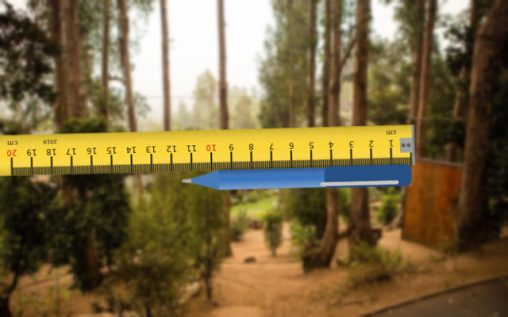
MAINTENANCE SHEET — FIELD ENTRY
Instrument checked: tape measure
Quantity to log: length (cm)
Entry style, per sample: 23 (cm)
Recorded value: 11.5 (cm)
